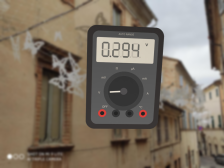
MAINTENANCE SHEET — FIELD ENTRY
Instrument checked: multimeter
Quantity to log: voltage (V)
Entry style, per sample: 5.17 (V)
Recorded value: 0.294 (V)
